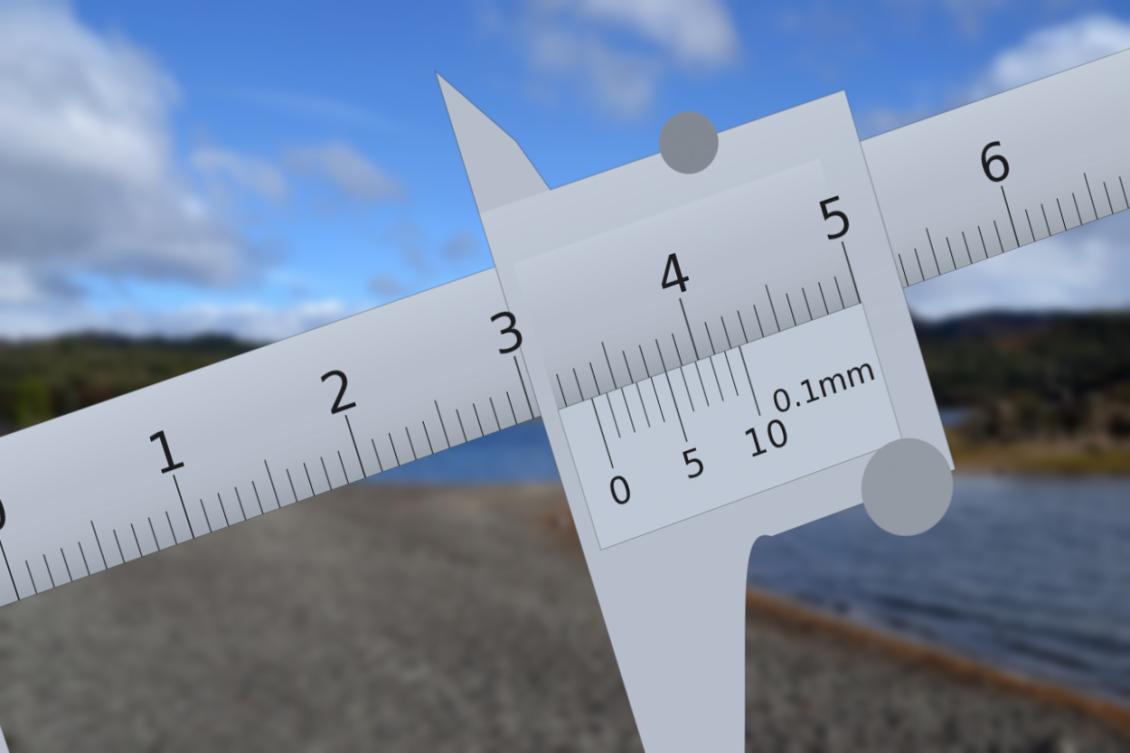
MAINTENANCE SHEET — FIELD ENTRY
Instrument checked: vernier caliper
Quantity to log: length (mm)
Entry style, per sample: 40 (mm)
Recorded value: 33.5 (mm)
